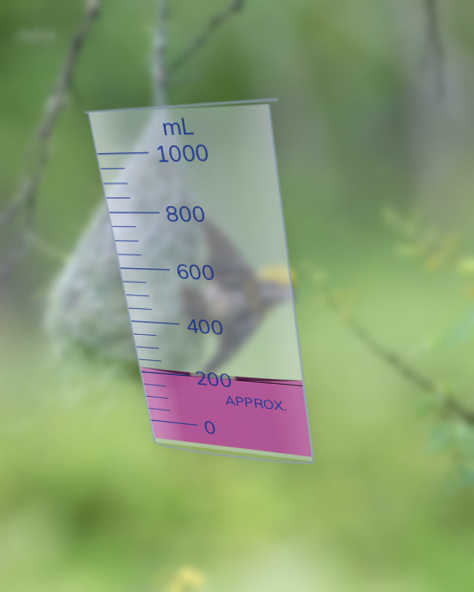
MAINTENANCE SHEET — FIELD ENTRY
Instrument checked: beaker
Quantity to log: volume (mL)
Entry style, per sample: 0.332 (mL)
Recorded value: 200 (mL)
